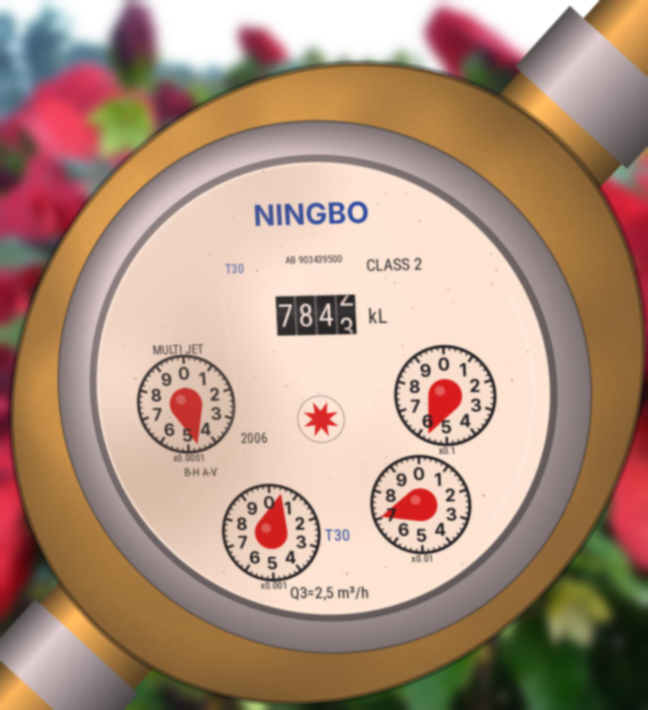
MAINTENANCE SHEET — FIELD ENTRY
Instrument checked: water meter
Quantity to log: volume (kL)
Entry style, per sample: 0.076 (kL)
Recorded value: 7842.5704 (kL)
